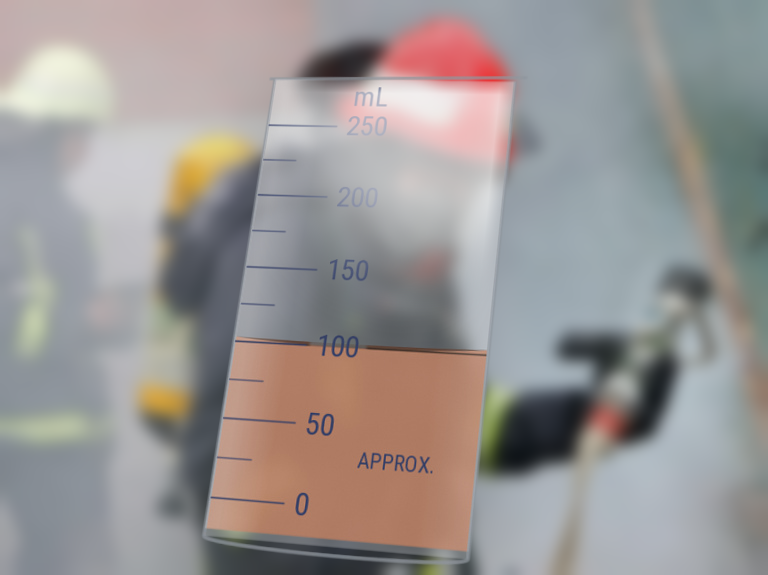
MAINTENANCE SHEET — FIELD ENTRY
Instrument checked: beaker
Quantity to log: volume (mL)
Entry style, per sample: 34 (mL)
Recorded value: 100 (mL)
